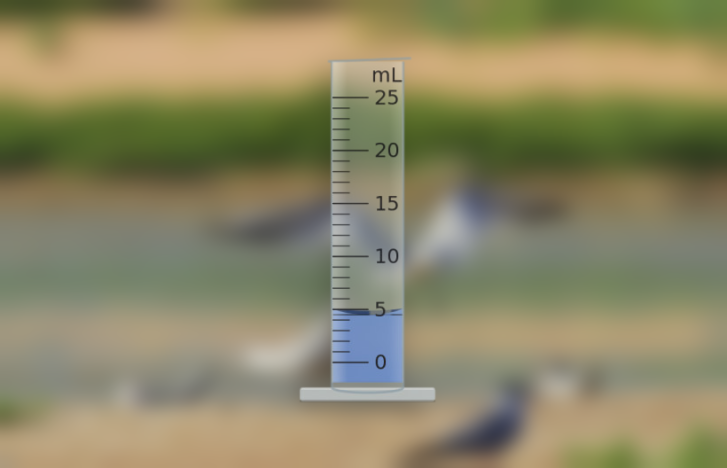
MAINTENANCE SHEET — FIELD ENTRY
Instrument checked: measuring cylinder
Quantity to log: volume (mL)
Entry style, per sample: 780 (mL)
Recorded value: 4.5 (mL)
